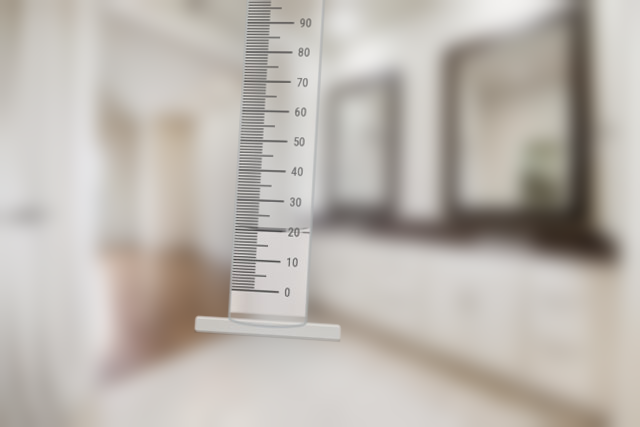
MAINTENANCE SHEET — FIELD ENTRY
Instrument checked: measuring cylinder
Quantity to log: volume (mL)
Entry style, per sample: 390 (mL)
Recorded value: 20 (mL)
